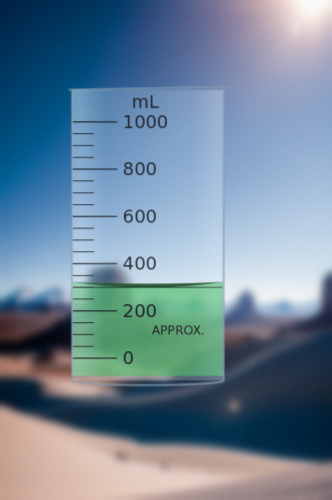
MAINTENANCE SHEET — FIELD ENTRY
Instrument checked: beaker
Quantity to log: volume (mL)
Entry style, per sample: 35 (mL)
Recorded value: 300 (mL)
